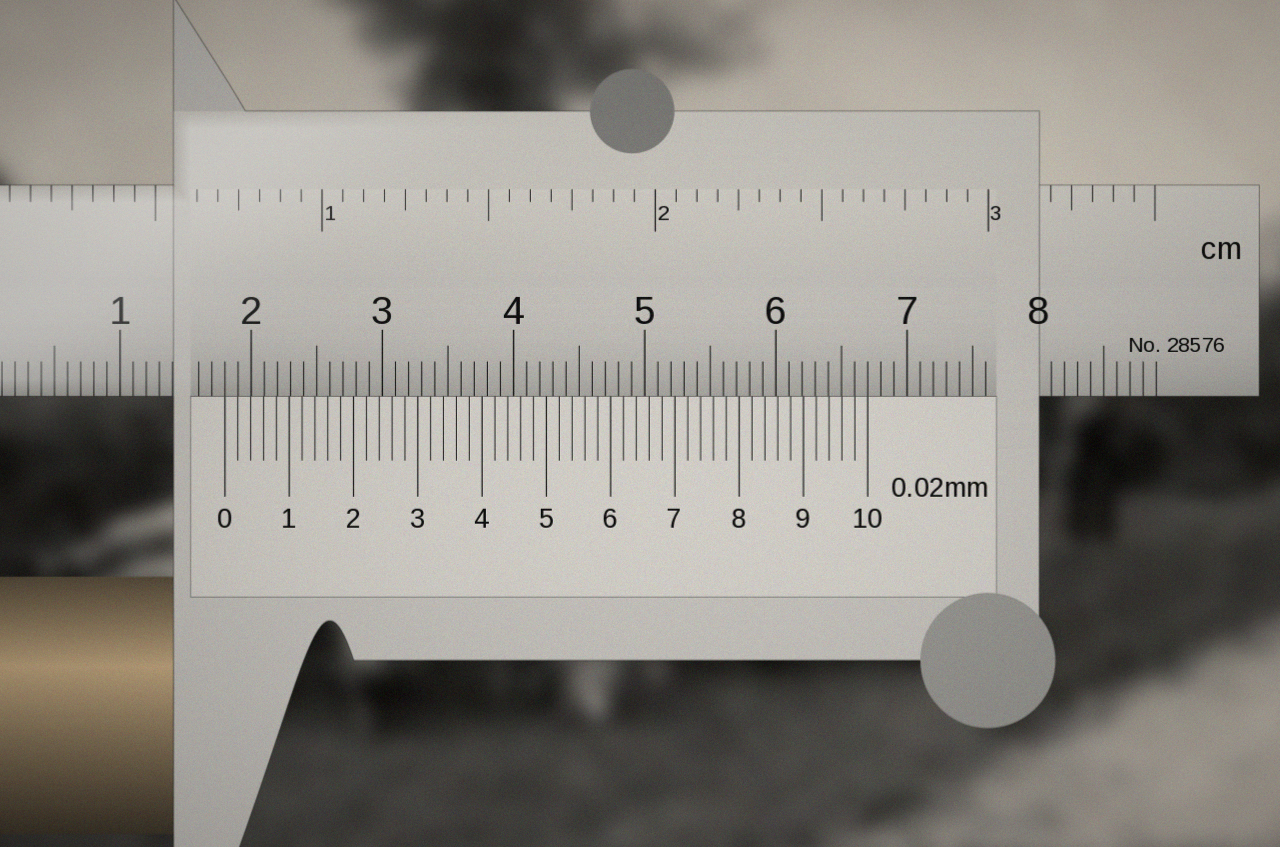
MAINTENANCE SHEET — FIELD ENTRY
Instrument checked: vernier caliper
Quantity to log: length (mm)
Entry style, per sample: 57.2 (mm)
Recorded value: 18.0 (mm)
